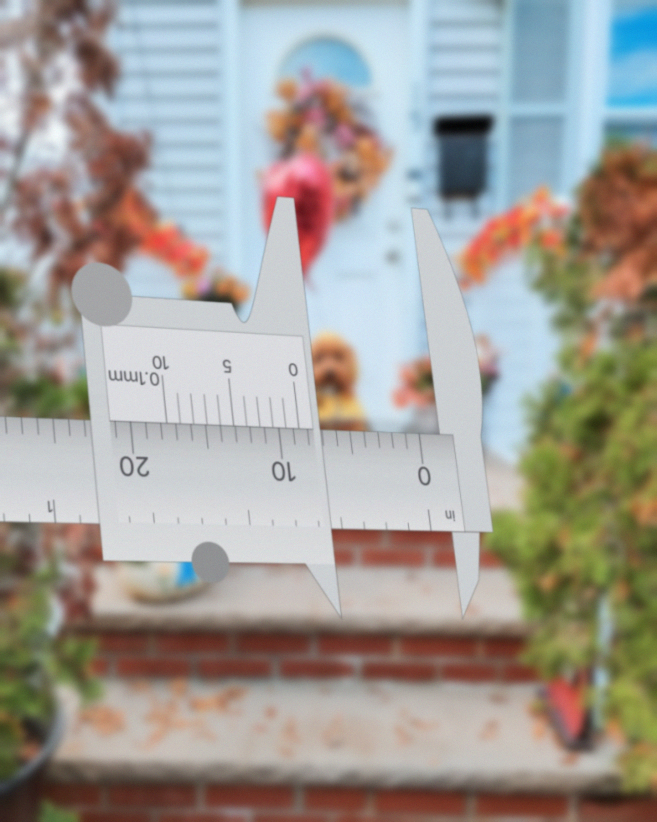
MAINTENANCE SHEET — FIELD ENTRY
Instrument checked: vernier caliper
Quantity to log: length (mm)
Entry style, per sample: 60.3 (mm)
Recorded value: 8.6 (mm)
